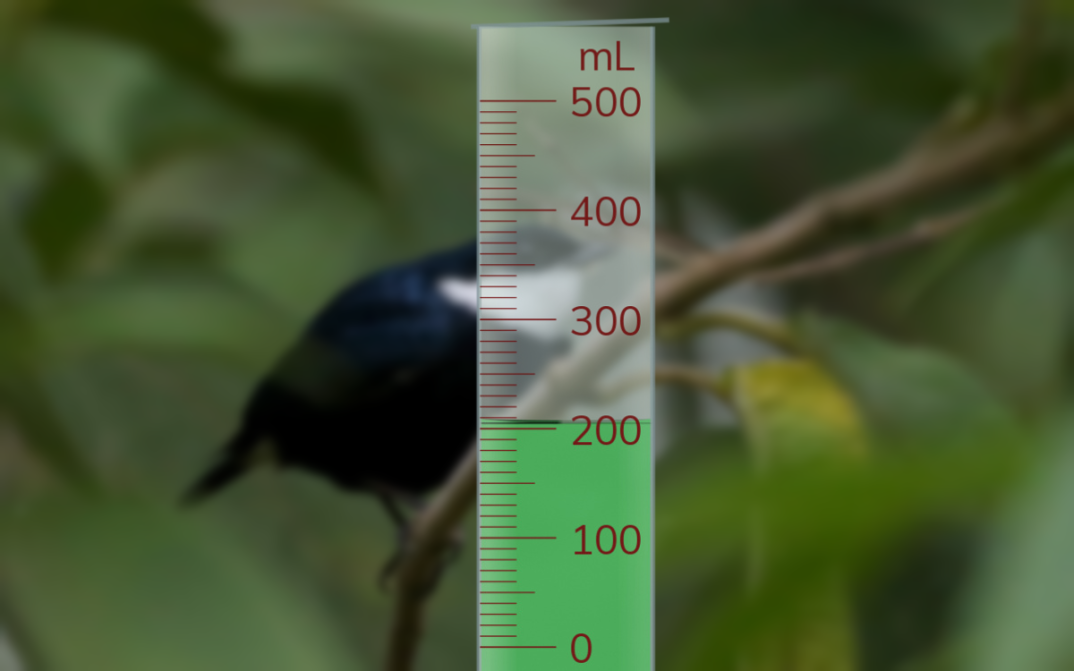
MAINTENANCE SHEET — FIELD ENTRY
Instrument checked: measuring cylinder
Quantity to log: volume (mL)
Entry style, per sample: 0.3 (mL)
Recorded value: 205 (mL)
